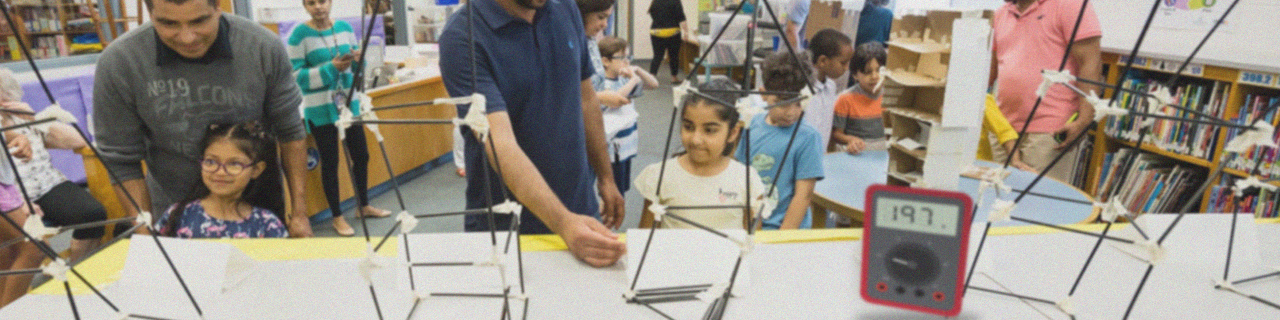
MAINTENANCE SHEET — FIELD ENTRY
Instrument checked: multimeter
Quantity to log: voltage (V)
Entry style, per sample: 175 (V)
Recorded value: 197 (V)
